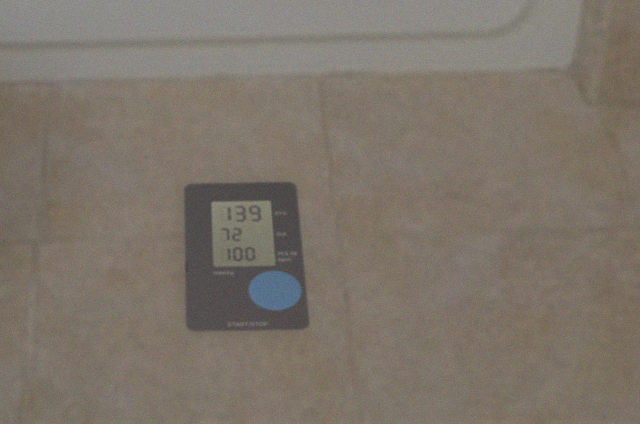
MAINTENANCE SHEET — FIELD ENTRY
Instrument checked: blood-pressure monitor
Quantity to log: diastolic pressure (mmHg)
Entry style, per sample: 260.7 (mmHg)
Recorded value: 72 (mmHg)
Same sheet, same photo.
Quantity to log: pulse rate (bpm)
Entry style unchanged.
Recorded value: 100 (bpm)
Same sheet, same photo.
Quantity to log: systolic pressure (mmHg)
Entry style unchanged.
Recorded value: 139 (mmHg)
